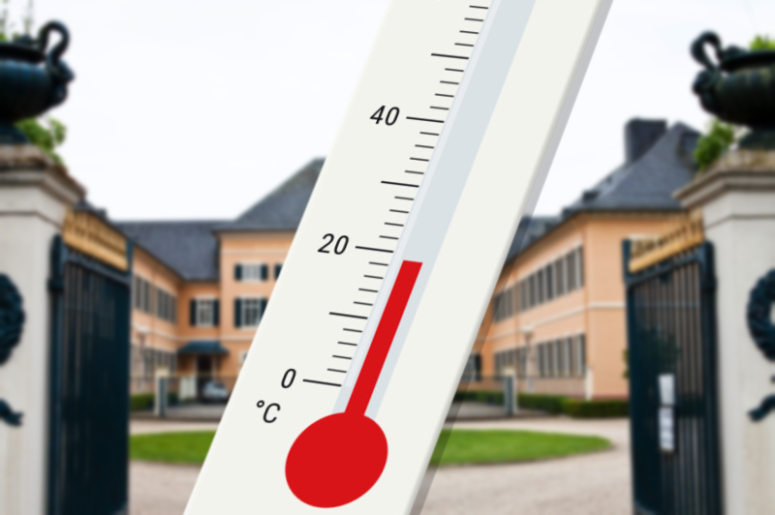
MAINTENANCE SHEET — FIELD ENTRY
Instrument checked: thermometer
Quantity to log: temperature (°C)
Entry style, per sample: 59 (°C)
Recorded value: 19 (°C)
